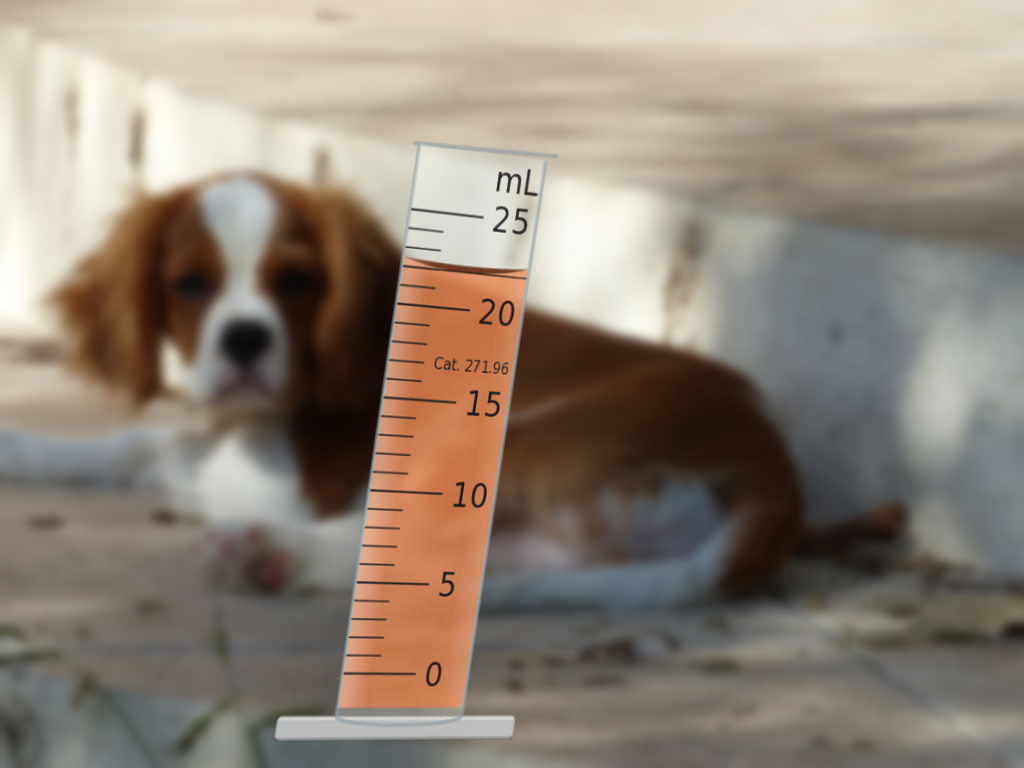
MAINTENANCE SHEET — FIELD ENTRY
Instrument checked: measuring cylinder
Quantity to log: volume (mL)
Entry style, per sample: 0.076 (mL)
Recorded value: 22 (mL)
